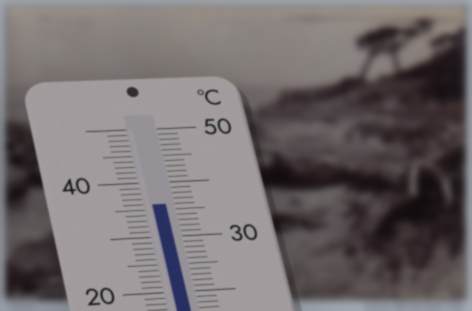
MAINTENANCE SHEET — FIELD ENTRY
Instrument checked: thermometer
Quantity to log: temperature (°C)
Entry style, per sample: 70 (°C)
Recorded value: 36 (°C)
